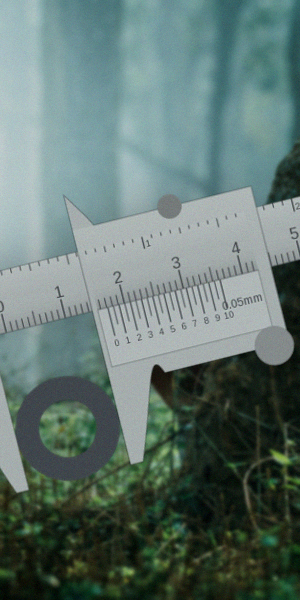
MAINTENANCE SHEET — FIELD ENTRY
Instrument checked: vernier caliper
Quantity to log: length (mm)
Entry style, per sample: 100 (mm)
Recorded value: 17.2 (mm)
